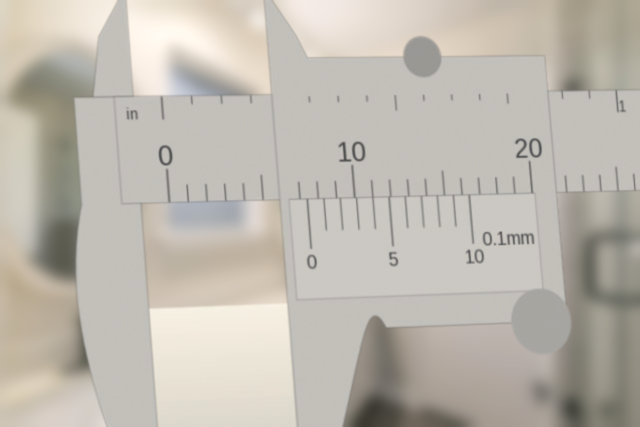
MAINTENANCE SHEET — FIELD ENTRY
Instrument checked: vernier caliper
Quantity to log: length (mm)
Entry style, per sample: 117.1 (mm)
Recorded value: 7.4 (mm)
